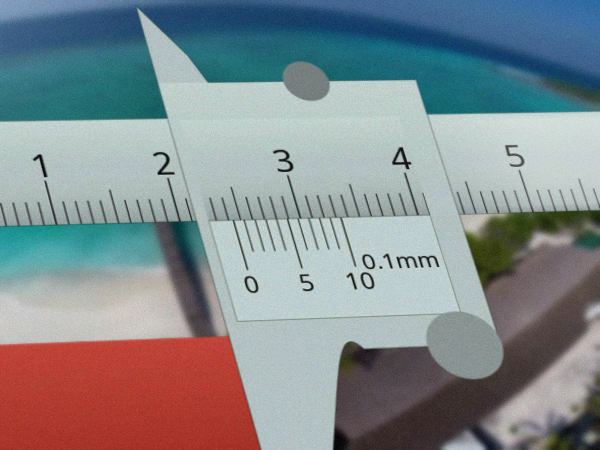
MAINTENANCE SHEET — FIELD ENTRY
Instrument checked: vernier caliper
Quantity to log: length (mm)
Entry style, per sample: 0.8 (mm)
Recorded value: 24.4 (mm)
